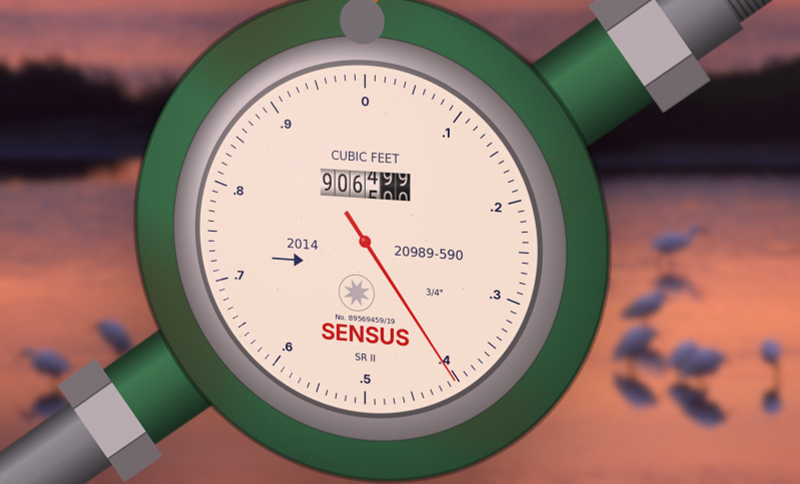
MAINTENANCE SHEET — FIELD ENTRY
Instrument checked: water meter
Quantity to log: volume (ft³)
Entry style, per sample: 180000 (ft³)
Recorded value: 906499.40 (ft³)
